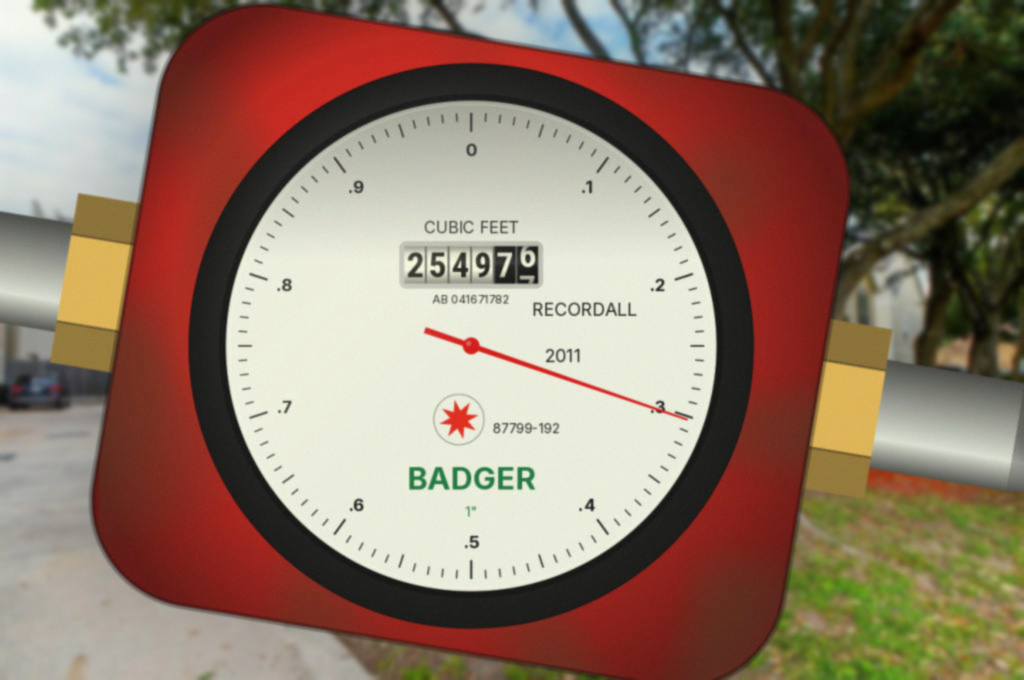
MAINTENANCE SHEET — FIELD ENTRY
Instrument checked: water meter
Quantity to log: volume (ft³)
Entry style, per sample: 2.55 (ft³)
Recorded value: 254976.30 (ft³)
